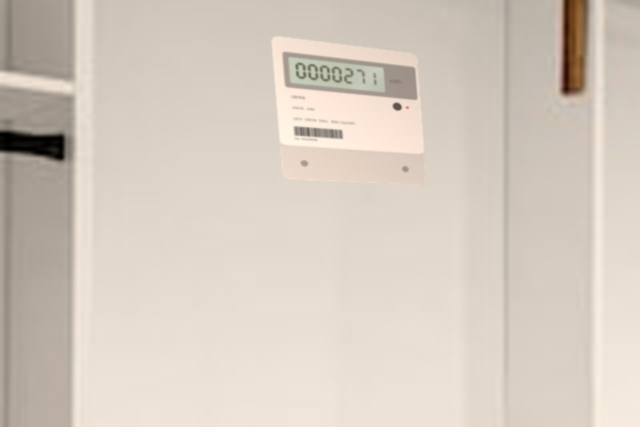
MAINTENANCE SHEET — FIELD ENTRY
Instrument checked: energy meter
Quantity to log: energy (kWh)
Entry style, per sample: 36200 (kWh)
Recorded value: 271 (kWh)
